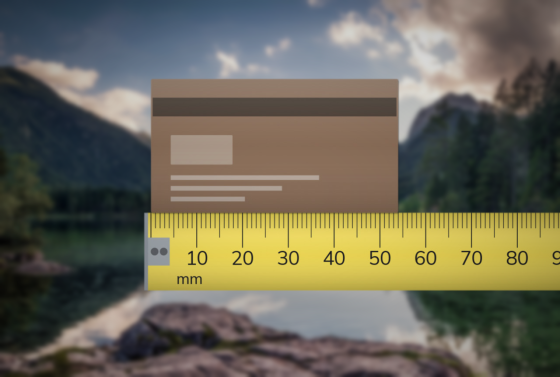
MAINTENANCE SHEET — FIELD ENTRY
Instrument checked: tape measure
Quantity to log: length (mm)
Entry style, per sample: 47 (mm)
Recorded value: 54 (mm)
